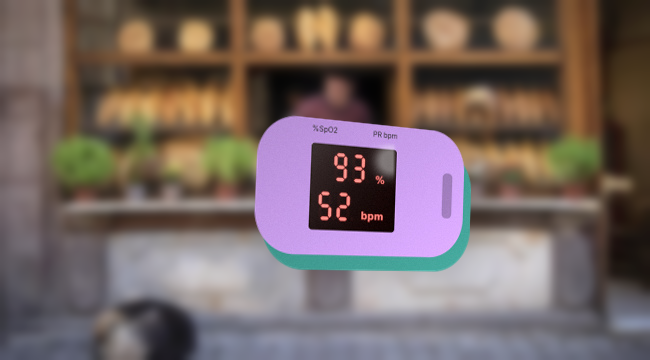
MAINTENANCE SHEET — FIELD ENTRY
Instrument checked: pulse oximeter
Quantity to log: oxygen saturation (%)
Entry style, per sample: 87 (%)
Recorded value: 93 (%)
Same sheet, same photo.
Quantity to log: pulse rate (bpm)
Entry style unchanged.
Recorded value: 52 (bpm)
